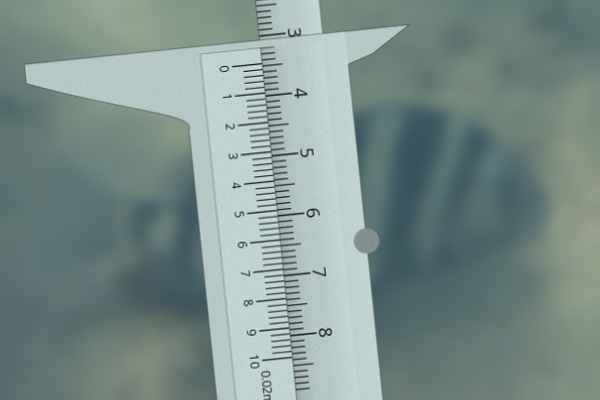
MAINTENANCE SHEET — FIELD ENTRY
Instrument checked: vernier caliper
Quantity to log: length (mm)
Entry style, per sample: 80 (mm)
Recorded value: 34.6 (mm)
